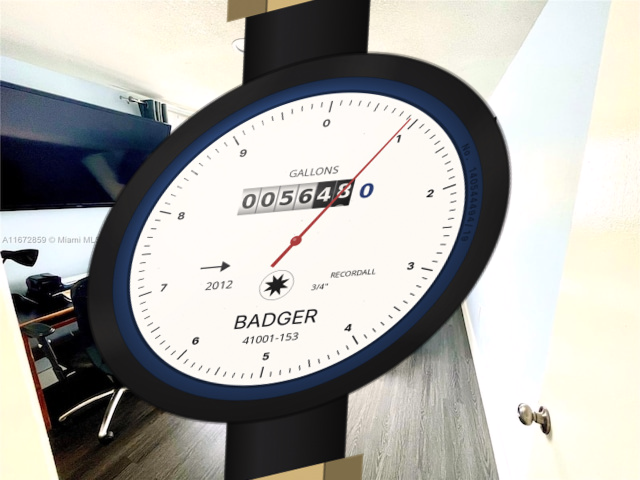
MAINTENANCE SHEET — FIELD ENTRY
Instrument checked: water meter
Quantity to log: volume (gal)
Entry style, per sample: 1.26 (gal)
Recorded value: 56480.9 (gal)
